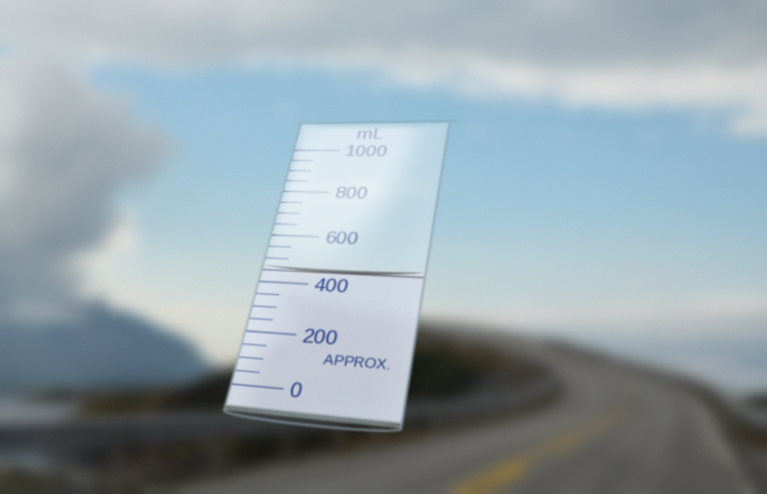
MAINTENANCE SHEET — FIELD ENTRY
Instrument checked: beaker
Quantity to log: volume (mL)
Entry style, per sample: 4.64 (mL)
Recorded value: 450 (mL)
